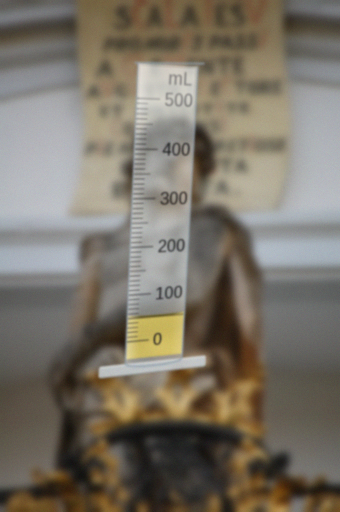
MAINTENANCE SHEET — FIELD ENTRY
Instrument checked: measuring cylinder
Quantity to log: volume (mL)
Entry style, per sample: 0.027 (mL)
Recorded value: 50 (mL)
